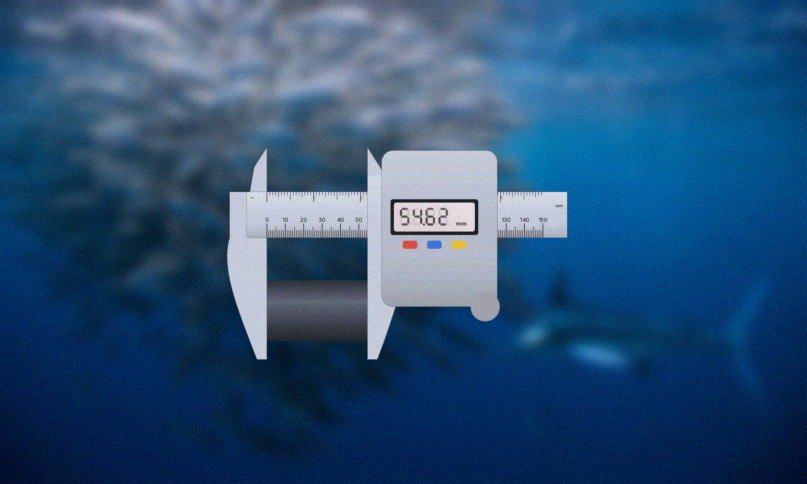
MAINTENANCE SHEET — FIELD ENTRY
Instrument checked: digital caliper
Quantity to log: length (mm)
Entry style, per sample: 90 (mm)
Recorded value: 54.62 (mm)
